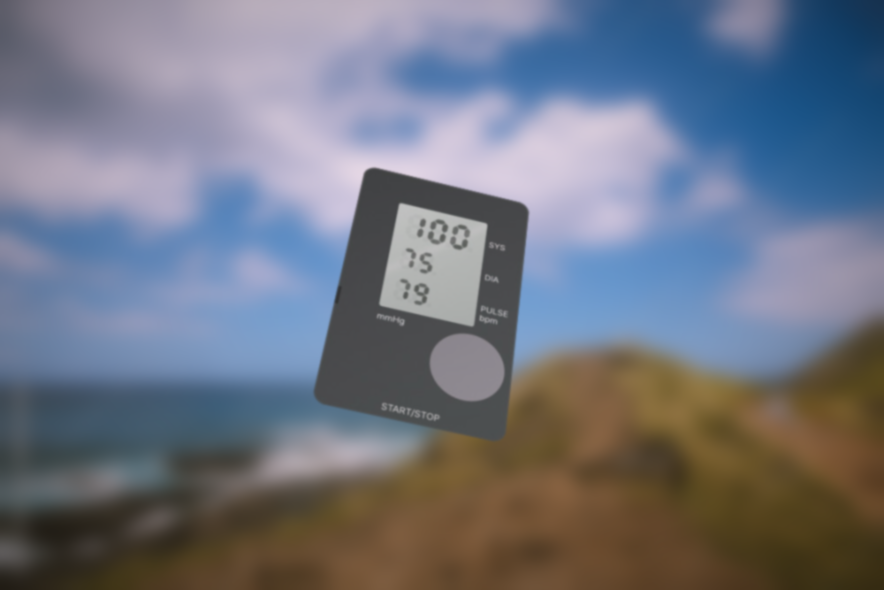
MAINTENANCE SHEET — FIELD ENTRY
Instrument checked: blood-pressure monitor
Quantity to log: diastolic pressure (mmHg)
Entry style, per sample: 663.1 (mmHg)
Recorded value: 75 (mmHg)
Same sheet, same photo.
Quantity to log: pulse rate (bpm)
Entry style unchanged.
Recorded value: 79 (bpm)
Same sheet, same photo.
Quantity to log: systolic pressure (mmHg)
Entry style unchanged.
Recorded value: 100 (mmHg)
